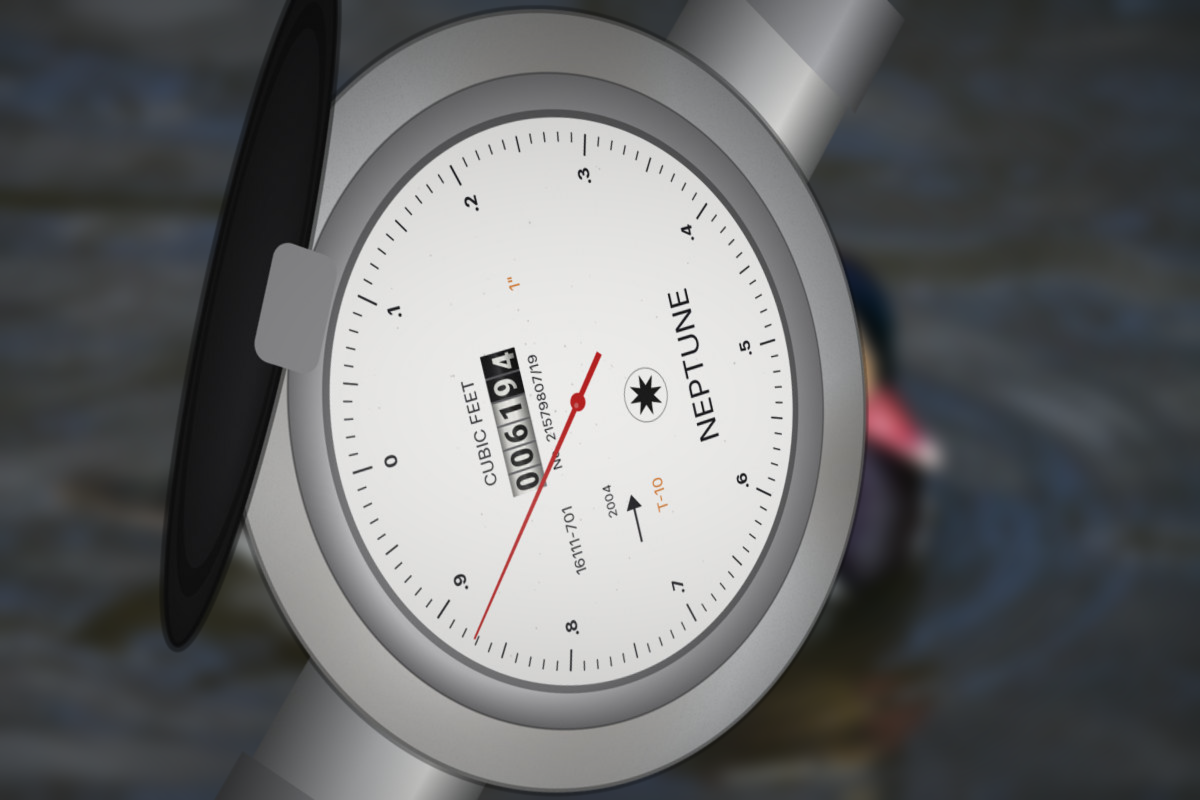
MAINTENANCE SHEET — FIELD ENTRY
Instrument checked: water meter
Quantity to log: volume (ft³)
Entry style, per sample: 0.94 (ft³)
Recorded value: 6193.87 (ft³)
